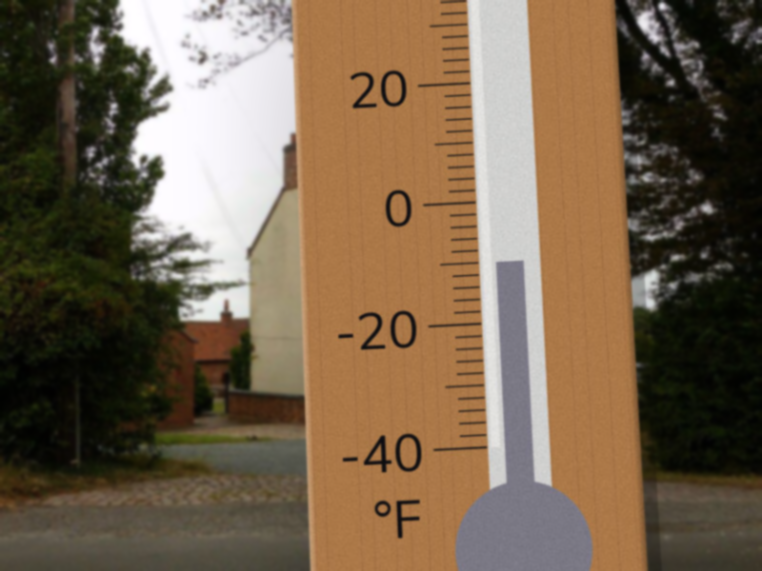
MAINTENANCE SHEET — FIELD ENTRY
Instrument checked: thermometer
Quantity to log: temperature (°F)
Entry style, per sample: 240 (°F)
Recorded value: -10 (°F)
